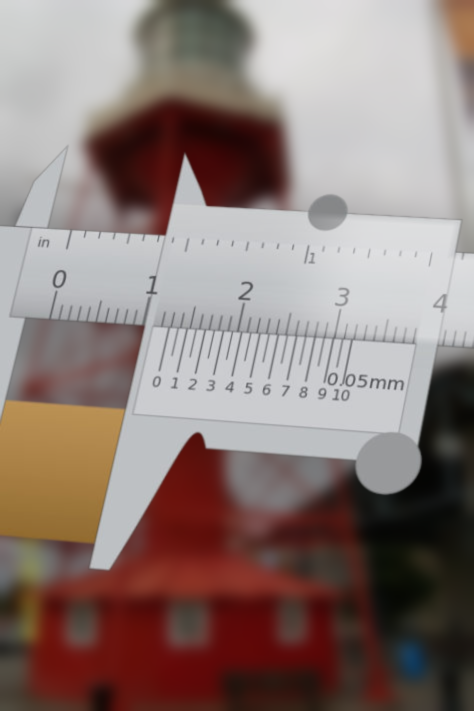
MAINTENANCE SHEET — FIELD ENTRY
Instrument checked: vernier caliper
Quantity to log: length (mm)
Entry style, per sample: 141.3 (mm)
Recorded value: 12.8 (mm)
